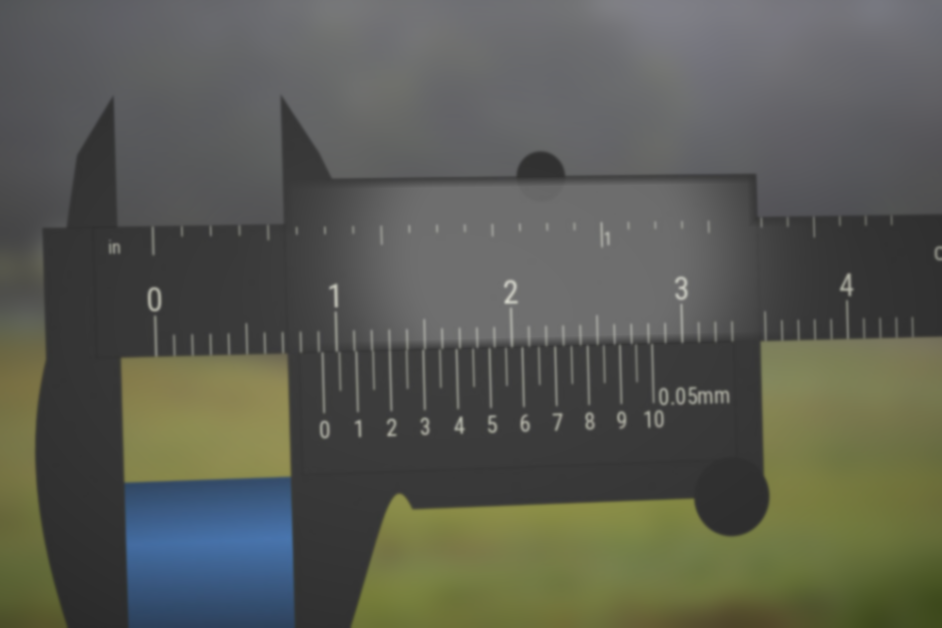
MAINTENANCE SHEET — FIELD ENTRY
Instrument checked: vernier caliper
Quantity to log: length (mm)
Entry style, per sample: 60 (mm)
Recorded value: 9.2 (mm)
